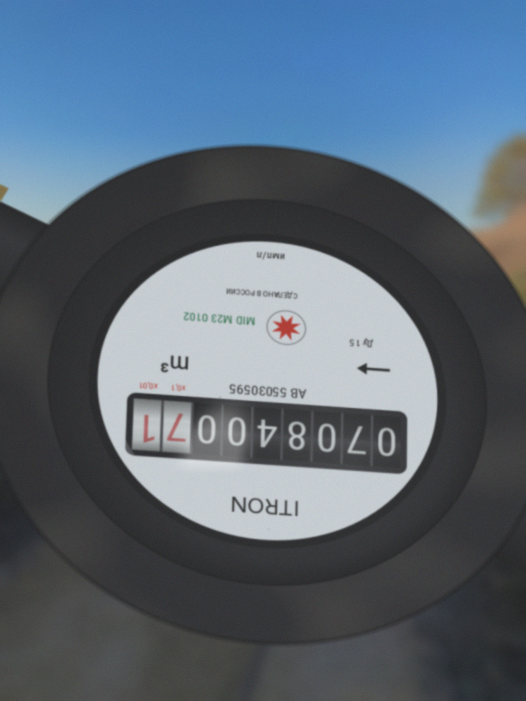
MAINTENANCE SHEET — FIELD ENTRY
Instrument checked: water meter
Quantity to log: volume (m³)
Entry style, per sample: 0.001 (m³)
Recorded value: 708400.71 (m³)
